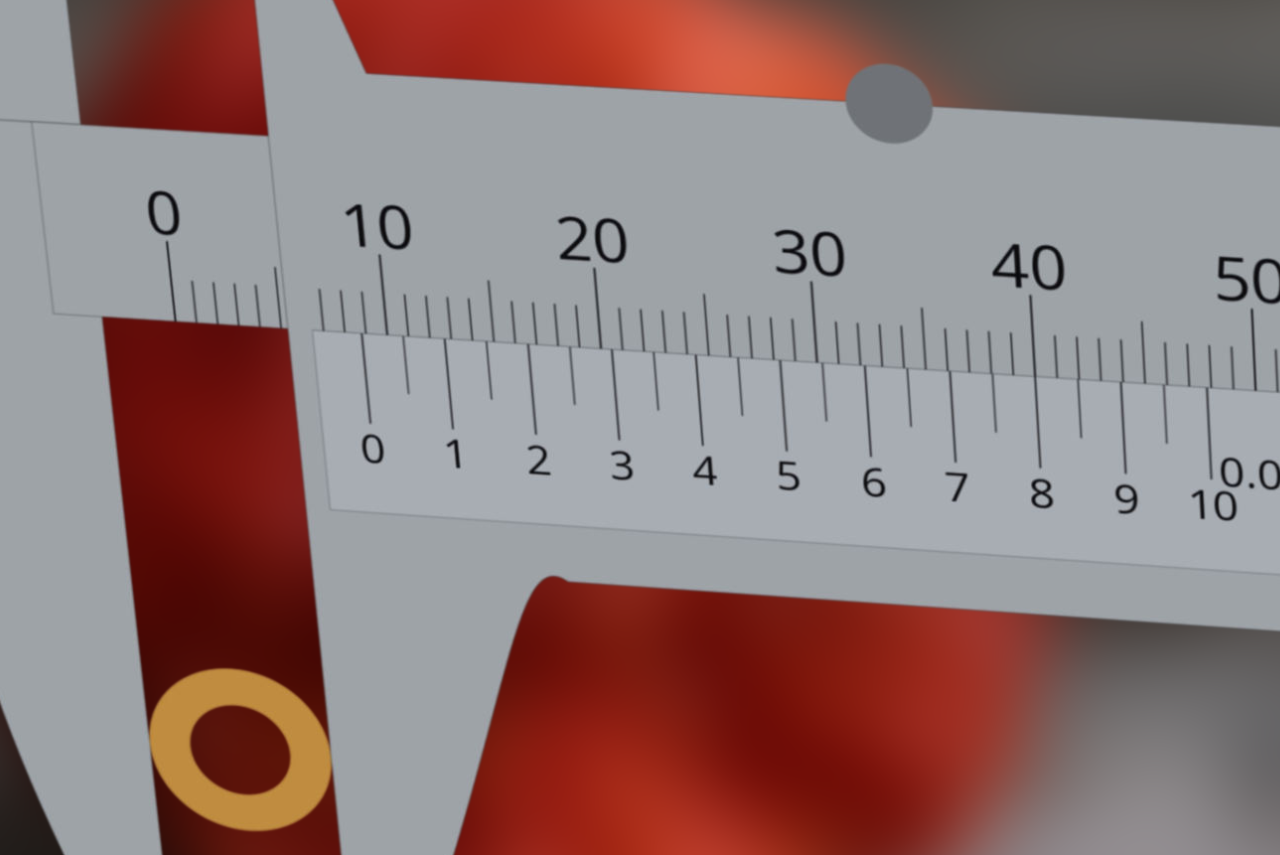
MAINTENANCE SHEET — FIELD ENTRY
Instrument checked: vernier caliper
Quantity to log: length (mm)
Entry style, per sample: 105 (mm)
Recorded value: 8.8 (mm)
